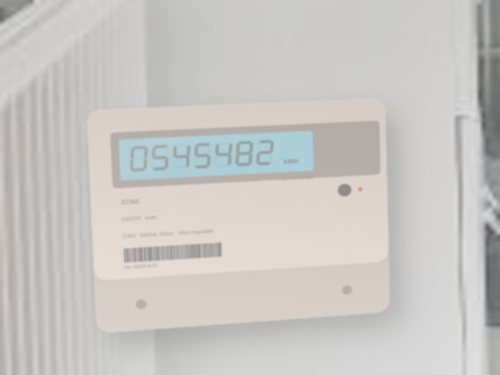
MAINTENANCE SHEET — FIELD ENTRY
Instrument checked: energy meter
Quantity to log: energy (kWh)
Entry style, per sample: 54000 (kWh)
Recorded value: 545482 (kWh)
